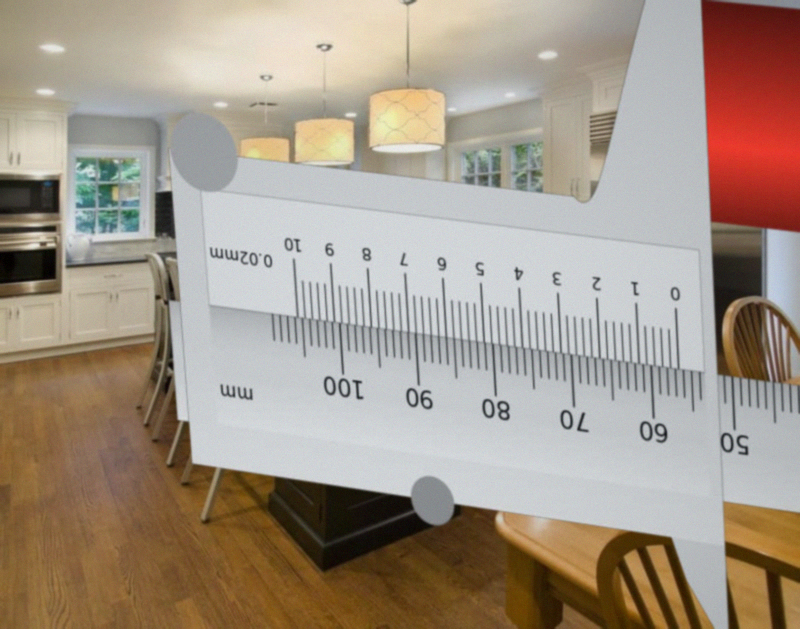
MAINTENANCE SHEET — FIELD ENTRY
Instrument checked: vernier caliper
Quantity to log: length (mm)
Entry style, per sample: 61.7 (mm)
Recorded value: 56.6 (mm)
